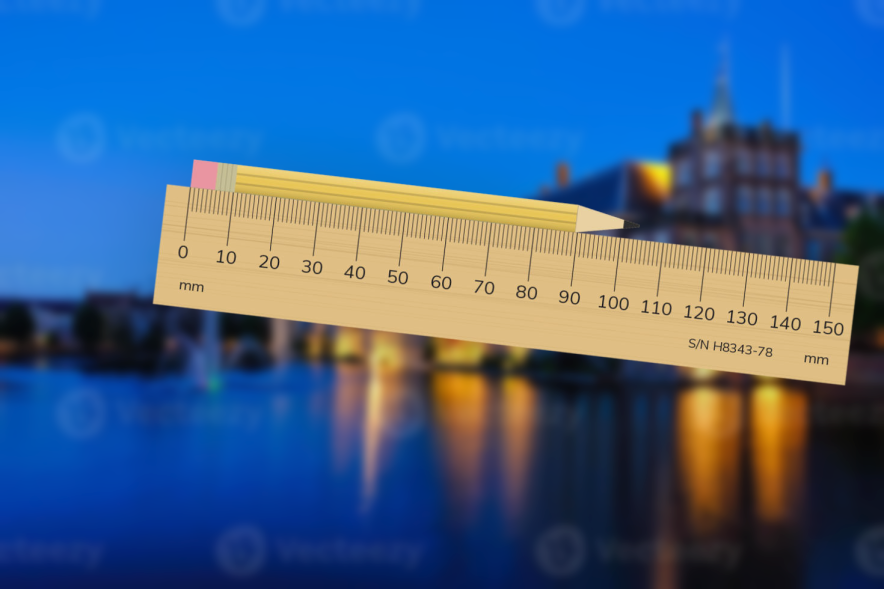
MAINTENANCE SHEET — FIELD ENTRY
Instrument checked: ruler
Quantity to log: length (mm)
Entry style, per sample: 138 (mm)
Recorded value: 104 (mm)
